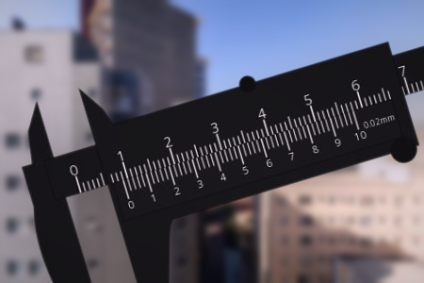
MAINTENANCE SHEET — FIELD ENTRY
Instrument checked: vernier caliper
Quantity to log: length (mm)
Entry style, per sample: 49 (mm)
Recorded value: 9.0 (mm)
